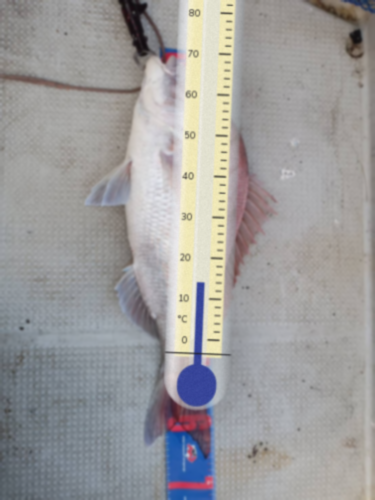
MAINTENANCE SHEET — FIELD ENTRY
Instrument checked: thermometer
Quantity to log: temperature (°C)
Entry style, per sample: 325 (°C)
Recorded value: 14 (°C)
